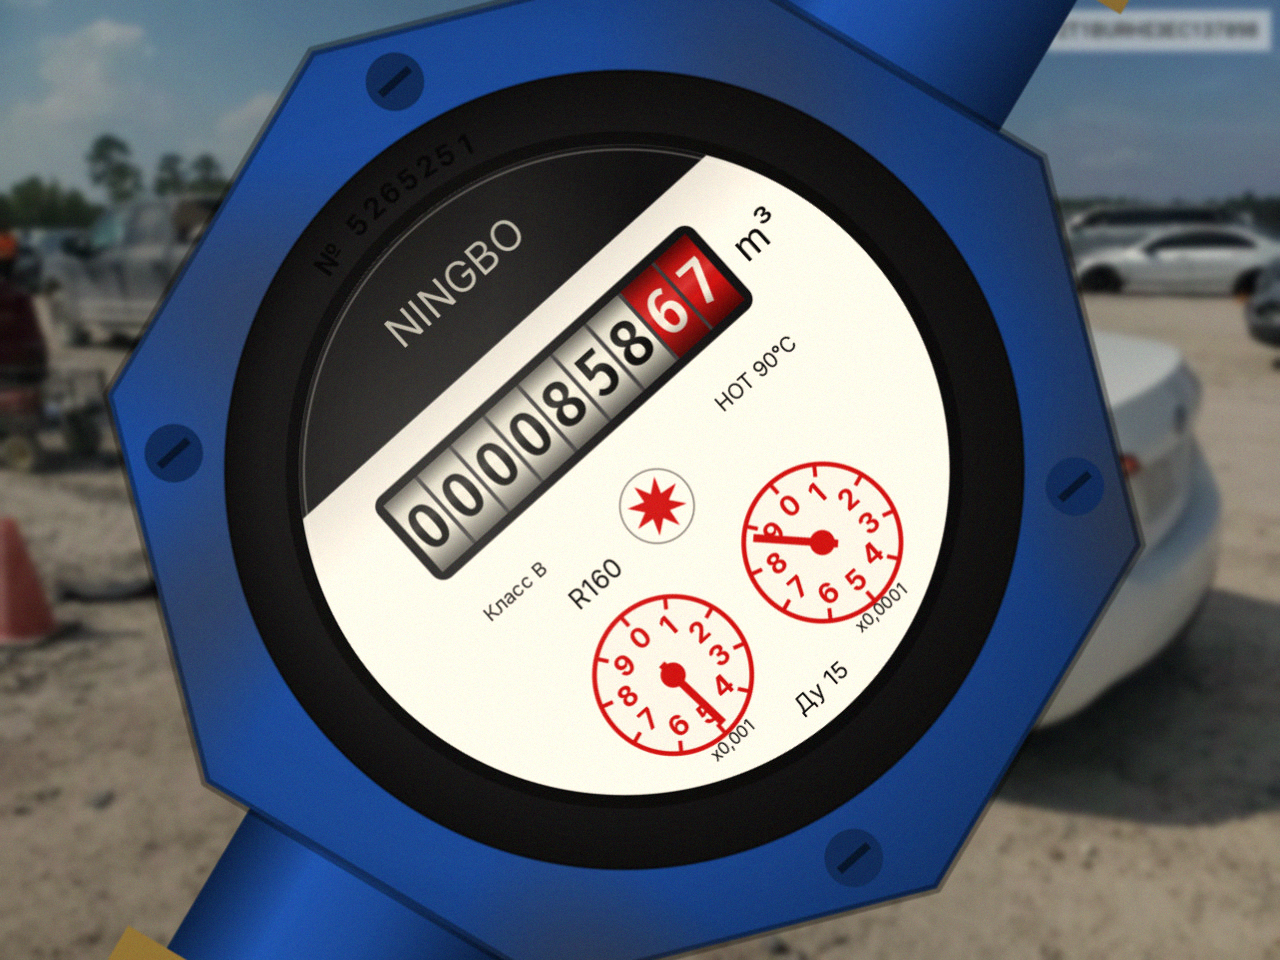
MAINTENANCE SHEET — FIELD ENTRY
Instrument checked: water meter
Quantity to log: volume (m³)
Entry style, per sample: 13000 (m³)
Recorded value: 858.6748 (m³)
